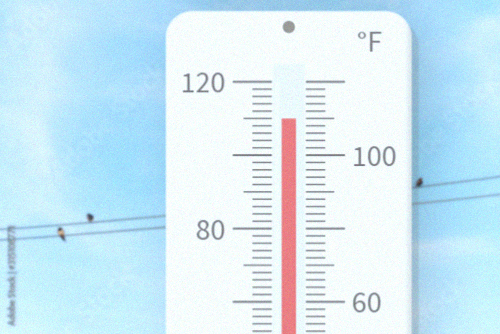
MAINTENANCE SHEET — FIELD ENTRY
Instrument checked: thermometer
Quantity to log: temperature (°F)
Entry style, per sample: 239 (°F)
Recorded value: 110 (°F)
